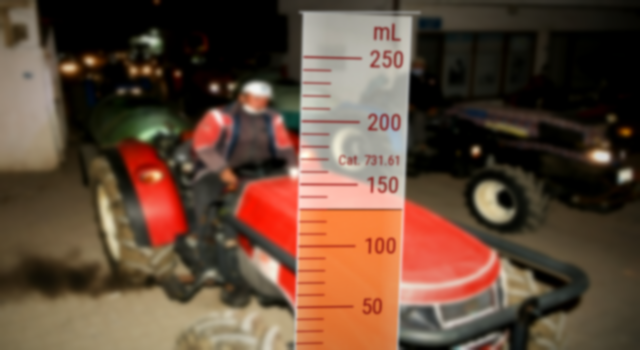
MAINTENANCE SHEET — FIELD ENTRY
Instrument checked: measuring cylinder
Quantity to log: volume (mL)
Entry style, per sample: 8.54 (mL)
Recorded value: 130 (mL)
